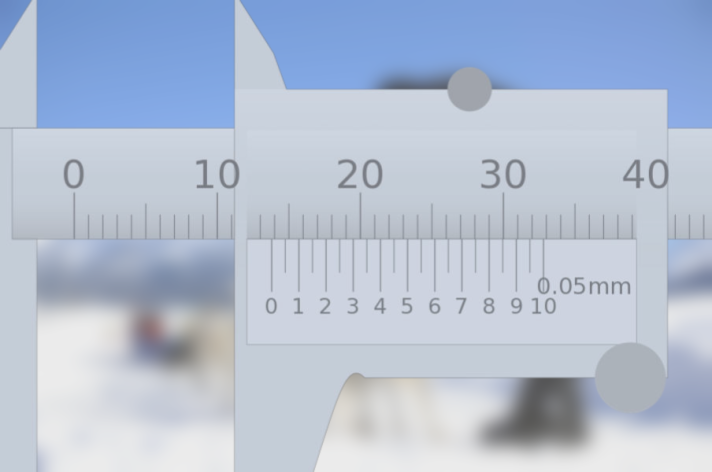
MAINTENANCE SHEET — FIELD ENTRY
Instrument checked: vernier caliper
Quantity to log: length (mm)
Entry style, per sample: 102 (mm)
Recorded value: 13.8 (mm)
